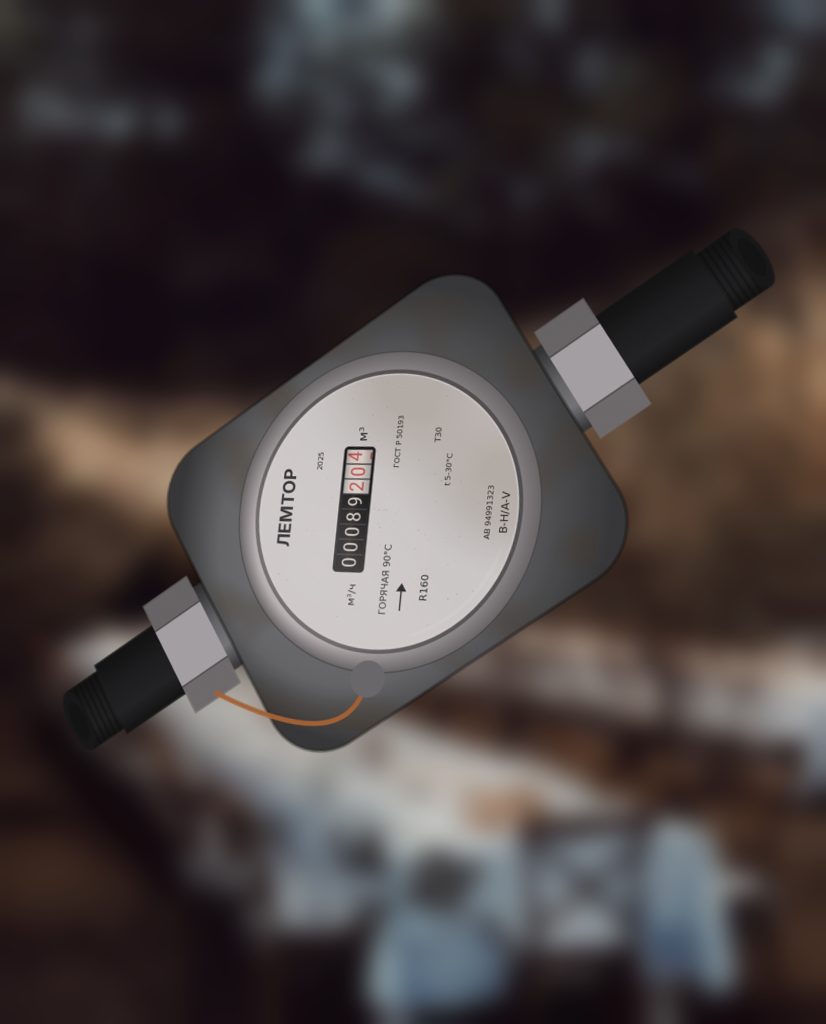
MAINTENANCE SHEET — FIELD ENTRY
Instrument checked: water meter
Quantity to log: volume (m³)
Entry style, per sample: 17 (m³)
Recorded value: 89.204 (m³)
